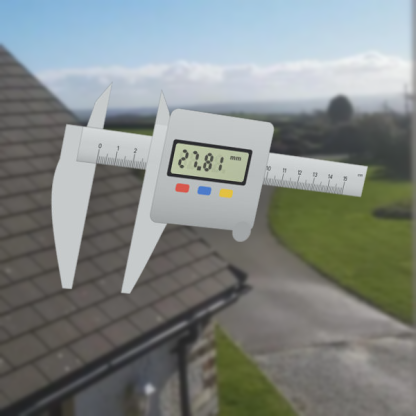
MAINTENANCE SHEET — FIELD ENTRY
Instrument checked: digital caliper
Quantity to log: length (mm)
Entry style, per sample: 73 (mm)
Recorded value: 27.81 (mm)
